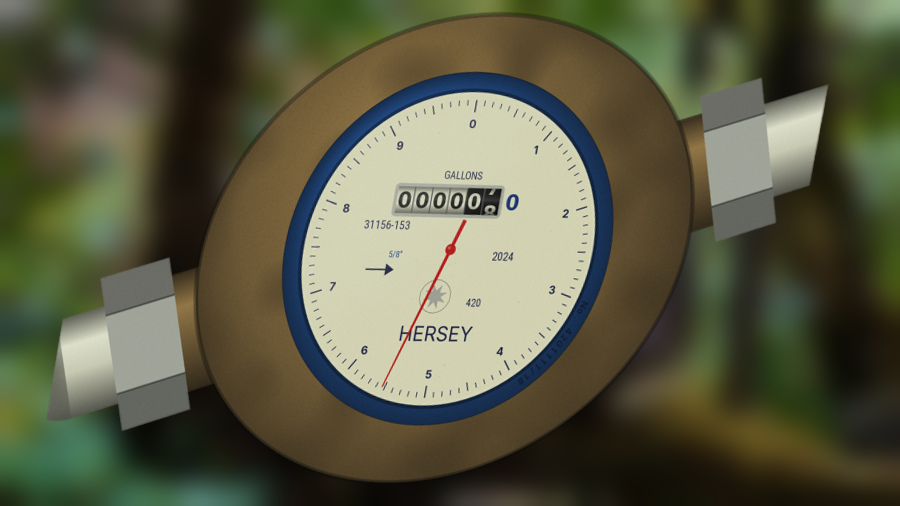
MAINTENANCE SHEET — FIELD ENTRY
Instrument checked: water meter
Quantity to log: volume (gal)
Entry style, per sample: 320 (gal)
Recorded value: 75.5 (gal)
